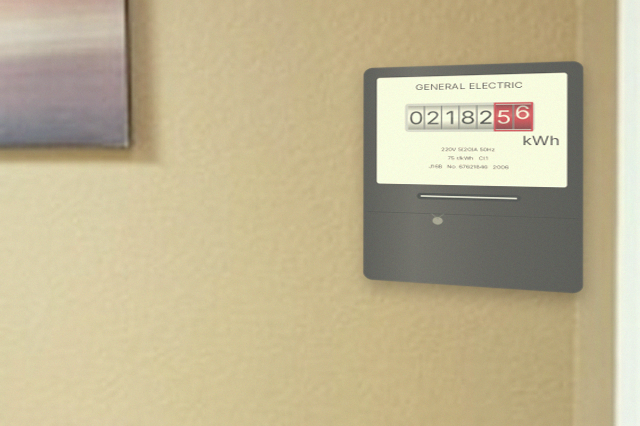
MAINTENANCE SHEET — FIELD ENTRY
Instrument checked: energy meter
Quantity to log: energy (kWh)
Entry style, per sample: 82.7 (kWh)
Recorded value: 2182.56 (kWh)
